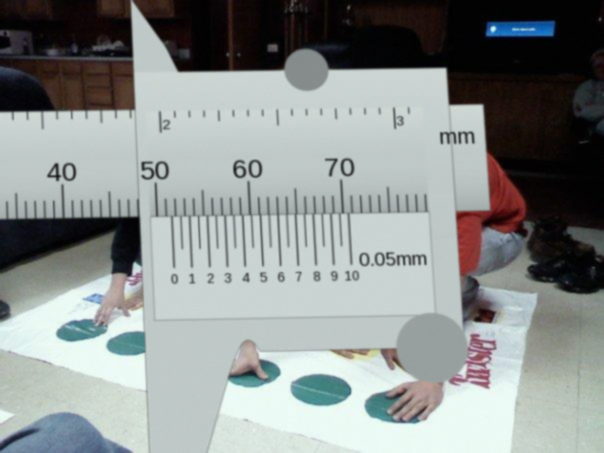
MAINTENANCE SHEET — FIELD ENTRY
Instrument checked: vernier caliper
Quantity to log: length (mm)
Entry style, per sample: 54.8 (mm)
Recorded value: 51.6 (mm)
